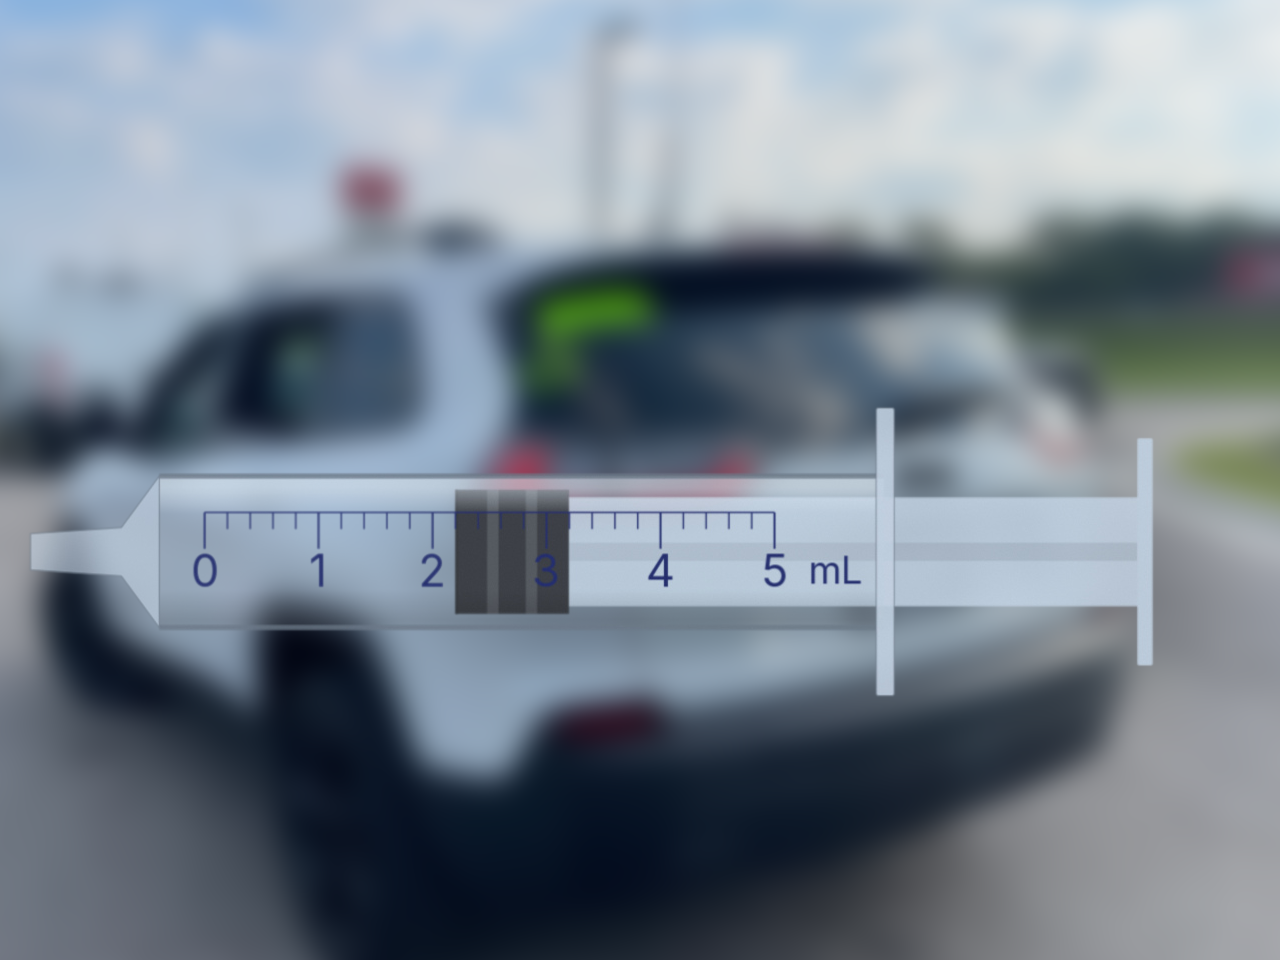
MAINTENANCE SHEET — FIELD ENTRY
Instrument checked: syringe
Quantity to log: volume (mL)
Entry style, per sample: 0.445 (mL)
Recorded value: 2.2 (mL)
